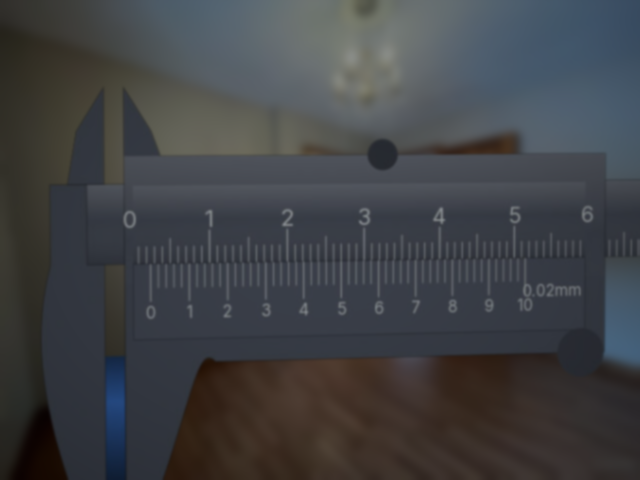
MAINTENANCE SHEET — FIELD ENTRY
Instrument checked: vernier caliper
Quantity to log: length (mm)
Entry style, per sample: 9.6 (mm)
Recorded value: 2.5 (mm)
